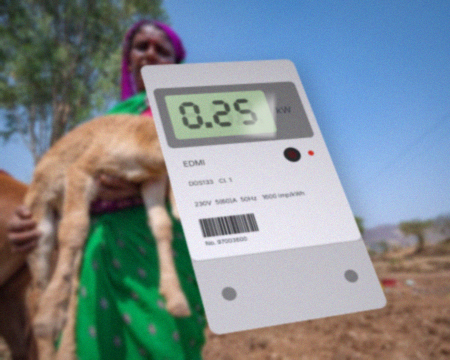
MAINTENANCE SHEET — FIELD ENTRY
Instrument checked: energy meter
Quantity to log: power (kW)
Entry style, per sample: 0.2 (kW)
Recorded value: 0.25 (kW)
